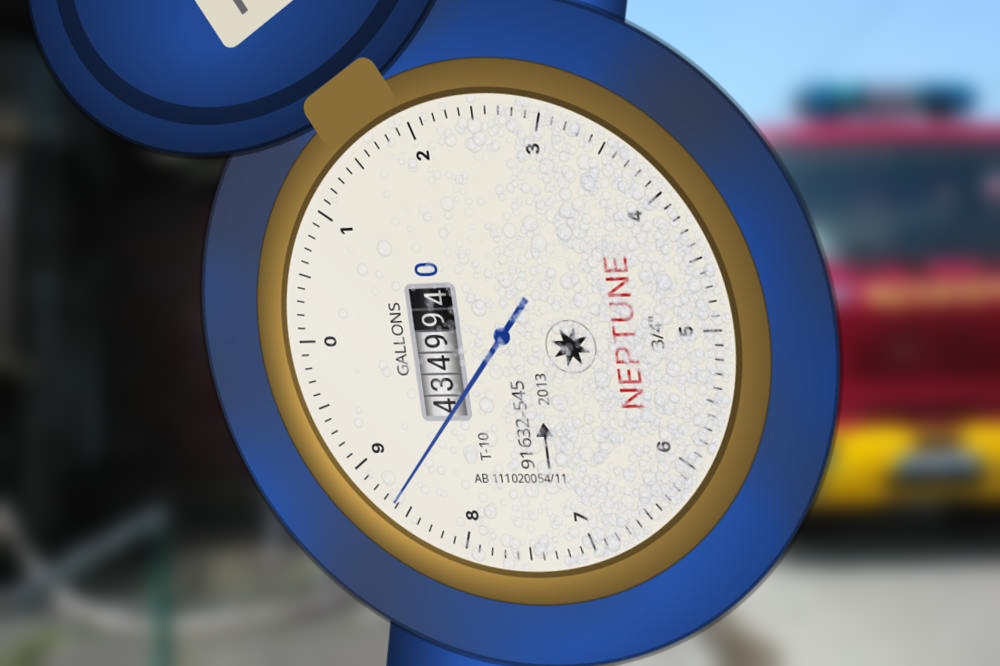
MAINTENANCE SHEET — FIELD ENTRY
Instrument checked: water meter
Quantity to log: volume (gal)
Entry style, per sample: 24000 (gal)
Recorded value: 4349938.6 (gal)
